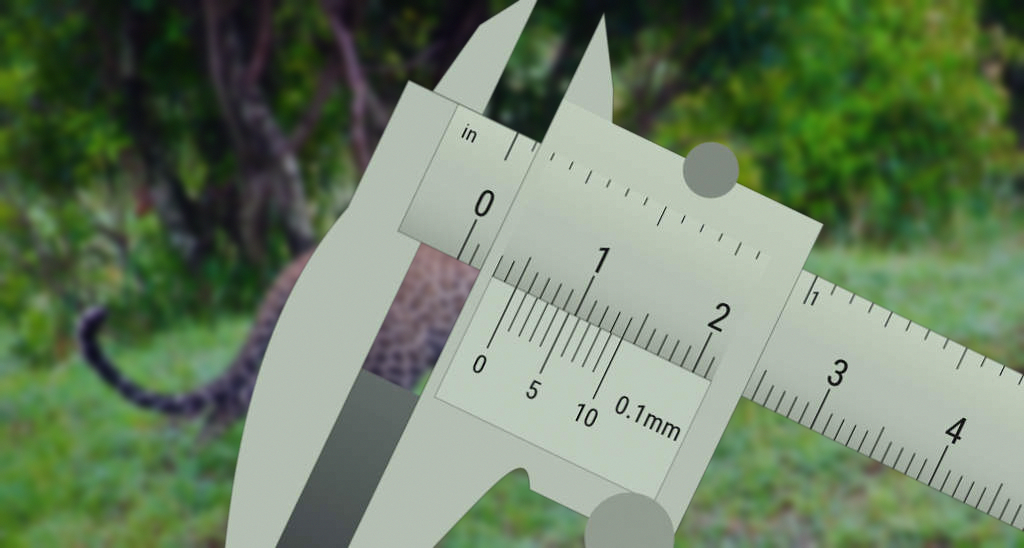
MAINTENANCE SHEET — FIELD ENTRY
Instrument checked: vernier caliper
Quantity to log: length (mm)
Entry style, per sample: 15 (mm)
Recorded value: 5.0 (mm)
